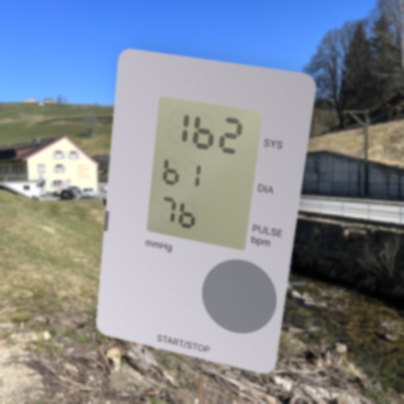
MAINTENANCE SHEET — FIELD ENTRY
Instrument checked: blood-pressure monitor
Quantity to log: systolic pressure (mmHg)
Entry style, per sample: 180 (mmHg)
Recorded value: 162 (mmHg)
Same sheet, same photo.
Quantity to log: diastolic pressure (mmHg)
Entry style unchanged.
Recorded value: 61 (mmHg)
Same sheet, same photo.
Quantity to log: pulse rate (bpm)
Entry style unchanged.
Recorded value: 76 (bpm)
